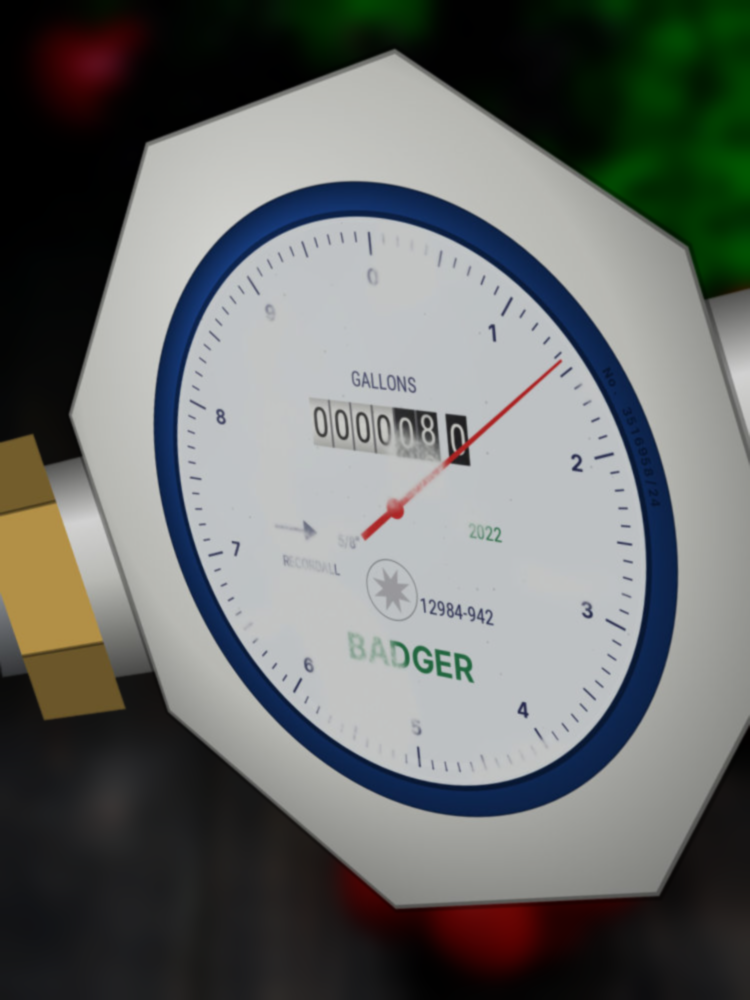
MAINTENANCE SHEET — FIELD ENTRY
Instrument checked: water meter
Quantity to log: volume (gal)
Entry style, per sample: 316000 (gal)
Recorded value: 81.4 (gal)
